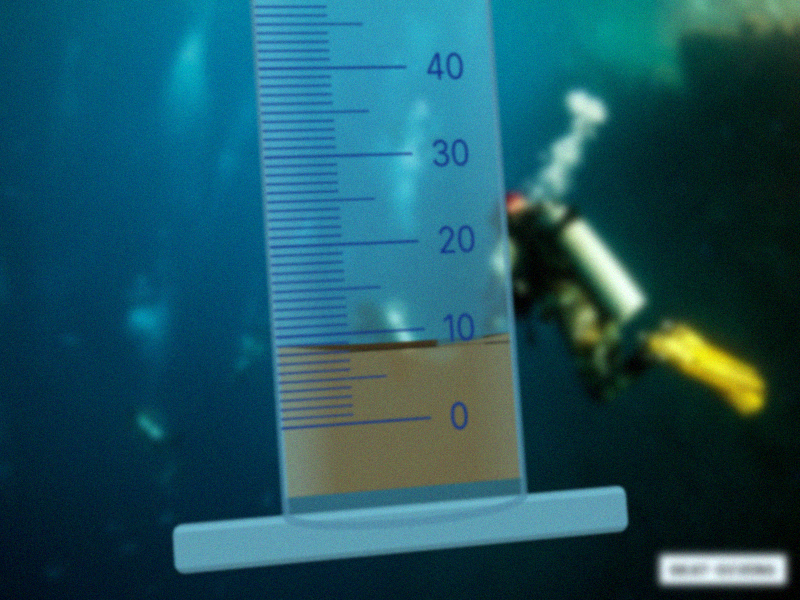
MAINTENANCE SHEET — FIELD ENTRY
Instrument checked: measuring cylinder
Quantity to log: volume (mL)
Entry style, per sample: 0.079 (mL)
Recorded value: 8 (mL)
